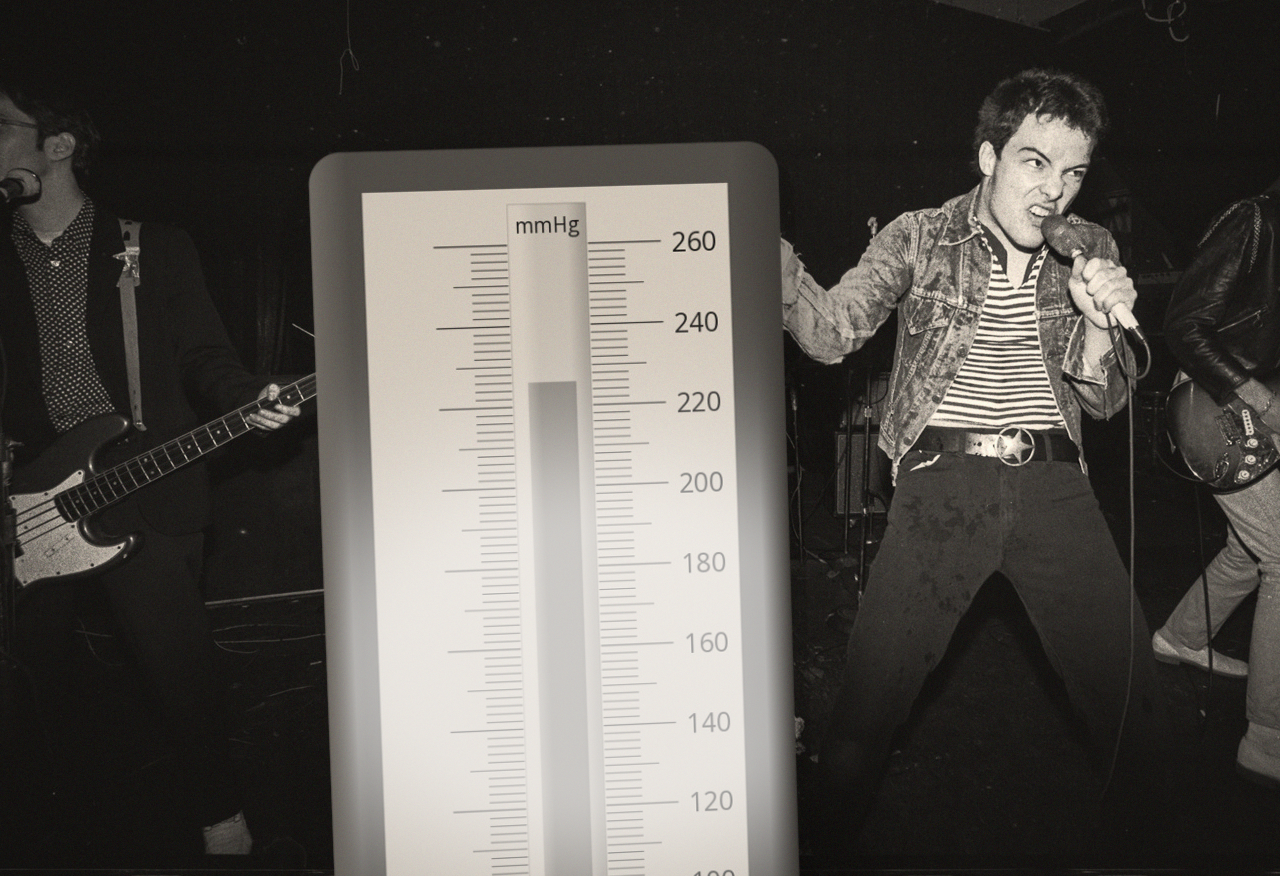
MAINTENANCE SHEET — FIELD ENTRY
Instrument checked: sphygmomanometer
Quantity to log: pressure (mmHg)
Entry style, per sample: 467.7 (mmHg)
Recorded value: 226 (mmHg)
